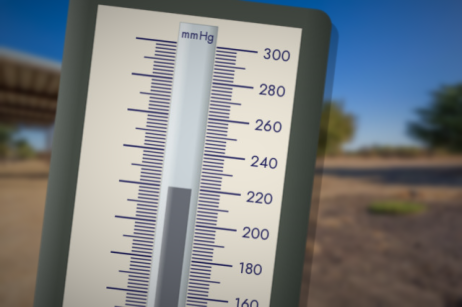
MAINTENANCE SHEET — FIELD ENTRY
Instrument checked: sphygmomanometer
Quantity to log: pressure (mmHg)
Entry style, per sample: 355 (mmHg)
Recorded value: 220 (mmHg)
